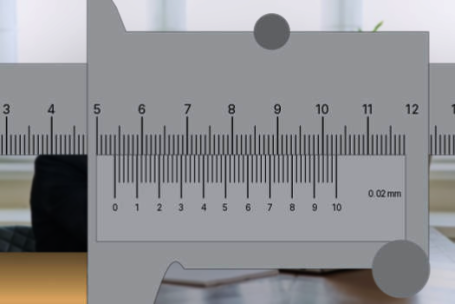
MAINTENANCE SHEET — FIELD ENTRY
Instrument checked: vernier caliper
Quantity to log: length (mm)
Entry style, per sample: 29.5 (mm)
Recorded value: 54.0 (mm)
